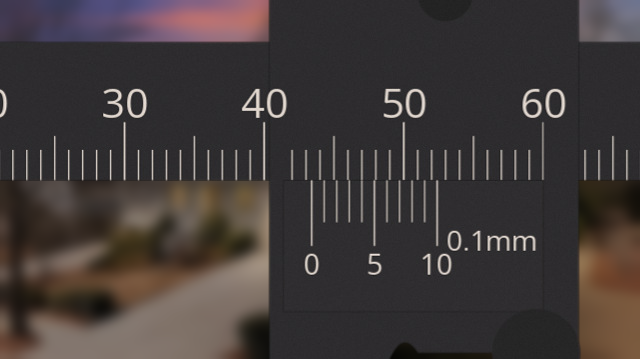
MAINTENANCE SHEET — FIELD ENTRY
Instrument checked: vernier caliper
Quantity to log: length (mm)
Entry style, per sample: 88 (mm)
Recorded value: 43.4 (mm)
